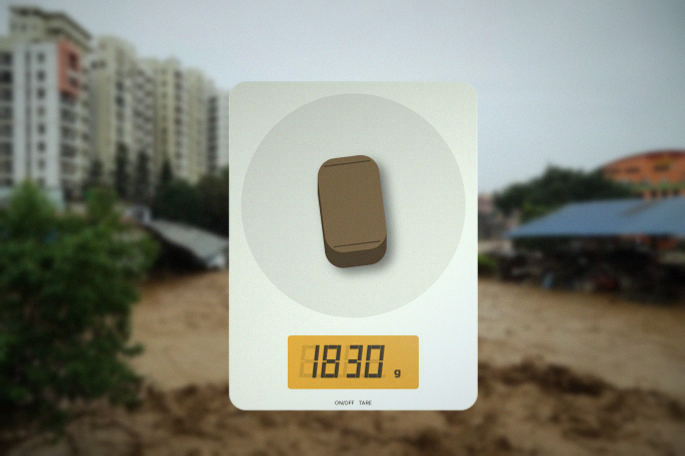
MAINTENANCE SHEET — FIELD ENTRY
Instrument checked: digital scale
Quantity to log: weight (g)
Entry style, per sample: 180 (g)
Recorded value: 1830 (g)
